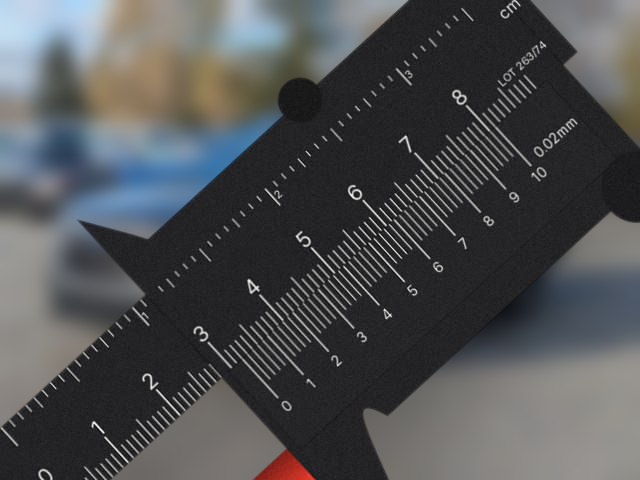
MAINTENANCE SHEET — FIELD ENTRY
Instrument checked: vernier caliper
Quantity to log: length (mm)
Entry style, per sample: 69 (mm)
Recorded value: 32.0 (mm)
